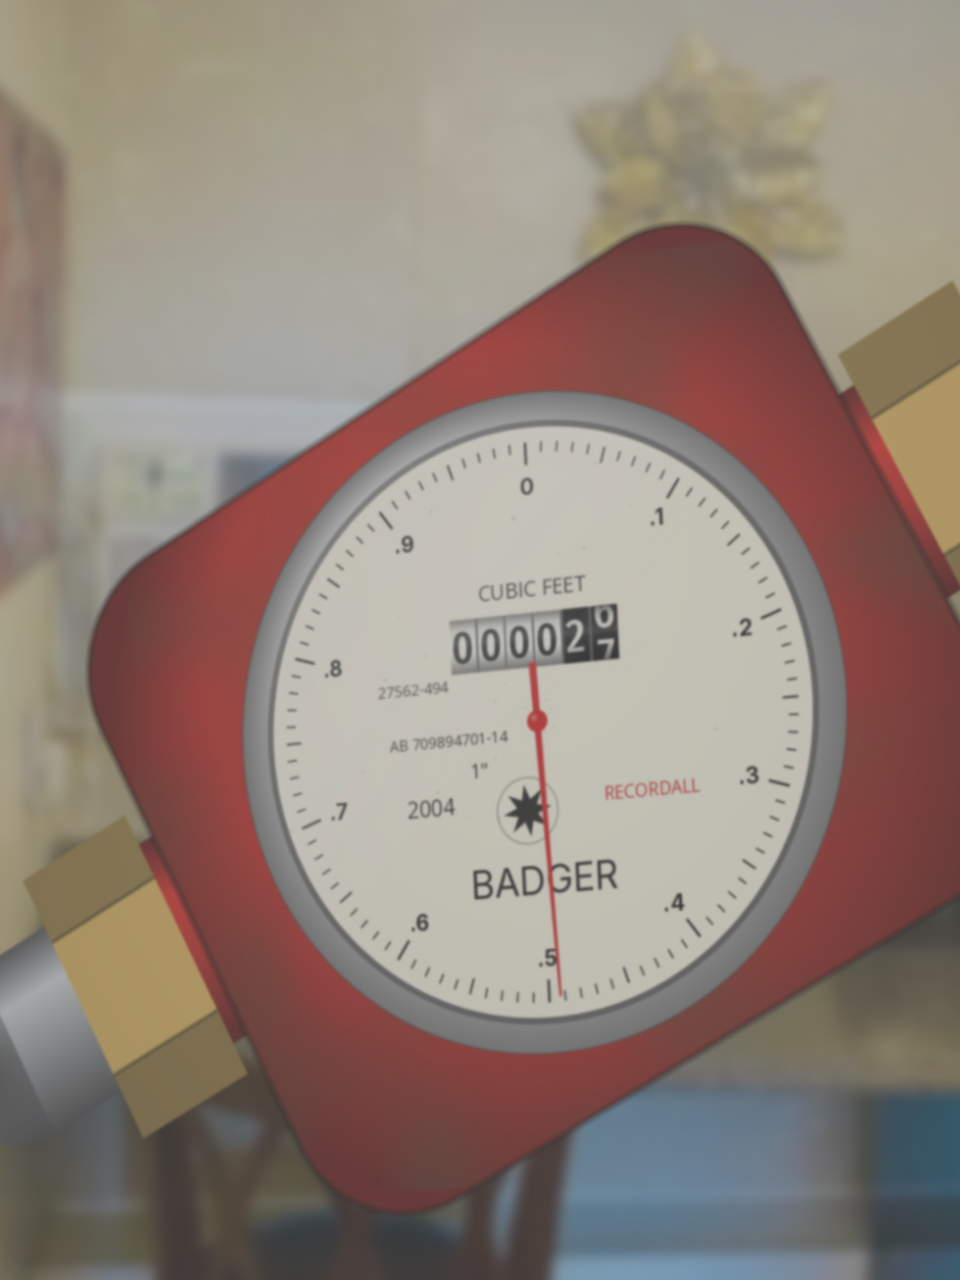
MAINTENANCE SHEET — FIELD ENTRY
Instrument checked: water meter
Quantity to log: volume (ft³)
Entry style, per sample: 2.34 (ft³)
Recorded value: 26.49 (ft³)
